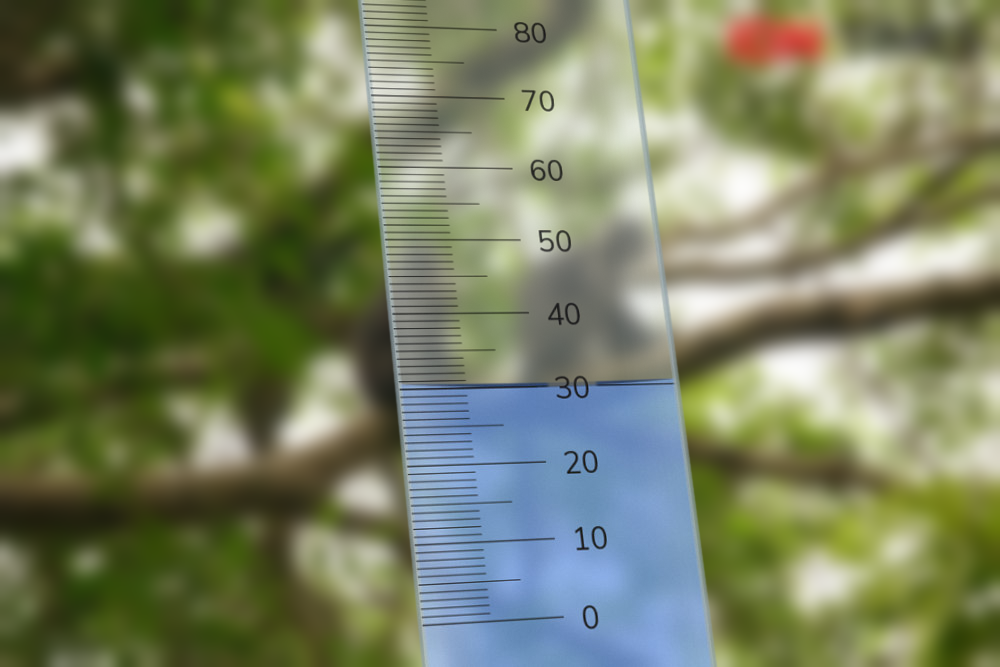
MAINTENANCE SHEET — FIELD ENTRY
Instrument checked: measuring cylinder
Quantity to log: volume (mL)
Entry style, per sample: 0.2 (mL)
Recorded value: 30 (mL)
